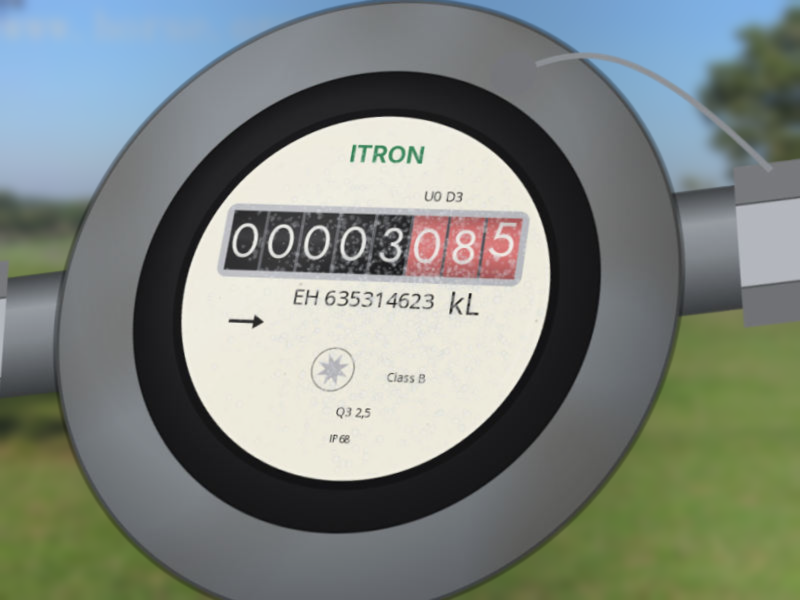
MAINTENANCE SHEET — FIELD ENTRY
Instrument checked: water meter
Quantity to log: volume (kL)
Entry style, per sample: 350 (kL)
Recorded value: 3.085 (kL)
